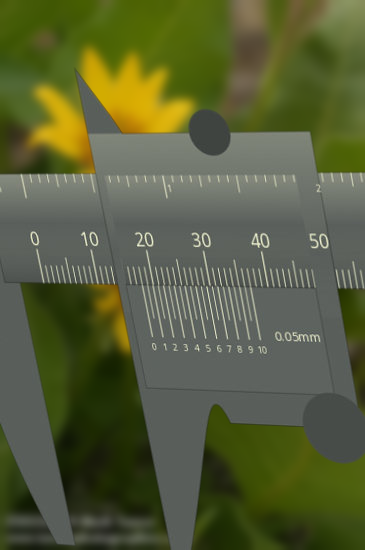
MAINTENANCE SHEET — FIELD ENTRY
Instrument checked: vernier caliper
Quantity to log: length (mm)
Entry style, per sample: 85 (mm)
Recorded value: 18.0 (mm)
